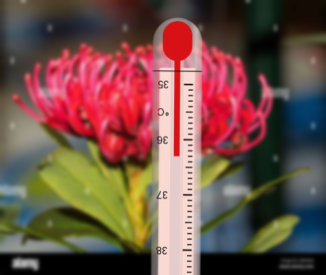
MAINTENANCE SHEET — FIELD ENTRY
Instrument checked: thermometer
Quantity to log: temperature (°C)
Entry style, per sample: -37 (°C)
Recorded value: 36.3 (°C)
